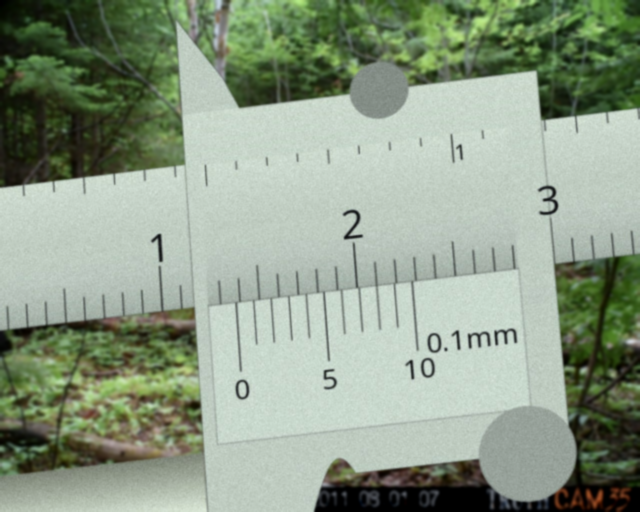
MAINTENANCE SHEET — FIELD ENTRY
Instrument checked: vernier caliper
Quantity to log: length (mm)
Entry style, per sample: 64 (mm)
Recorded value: 13.8 (mm)
